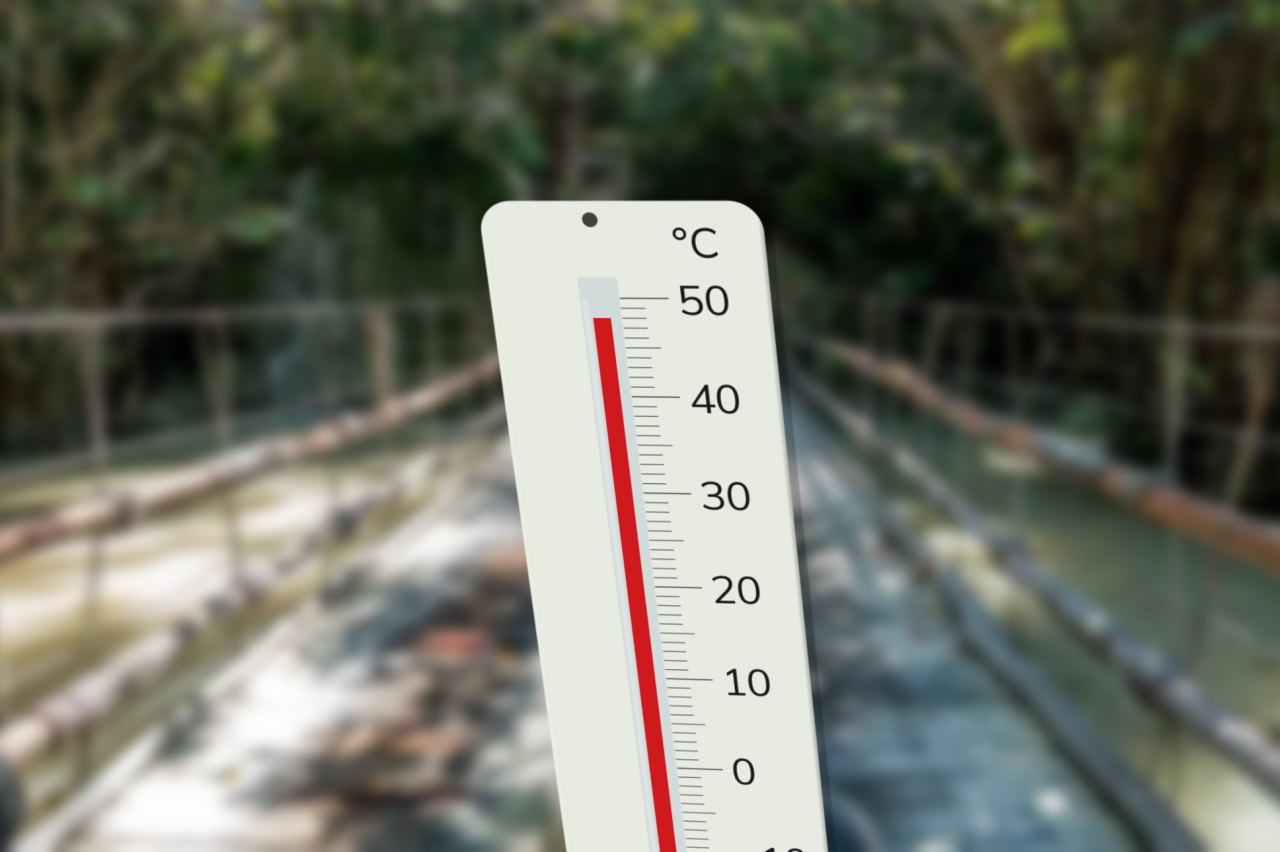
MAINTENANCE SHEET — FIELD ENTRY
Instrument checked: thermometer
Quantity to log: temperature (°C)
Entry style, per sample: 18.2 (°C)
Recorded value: 48 (°C)
